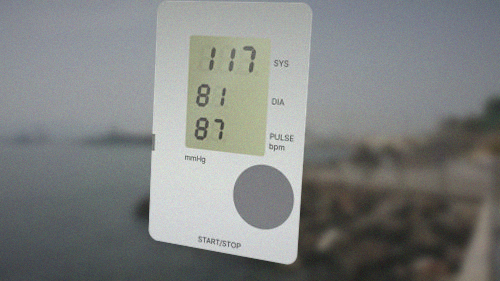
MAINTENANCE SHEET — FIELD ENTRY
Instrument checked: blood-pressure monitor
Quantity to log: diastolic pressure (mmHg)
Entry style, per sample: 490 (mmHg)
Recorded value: 81 (mmHg)
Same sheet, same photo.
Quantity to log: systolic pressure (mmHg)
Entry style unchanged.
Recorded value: 117 (mmHg)
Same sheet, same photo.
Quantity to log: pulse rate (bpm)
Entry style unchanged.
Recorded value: 87 (bpm)
